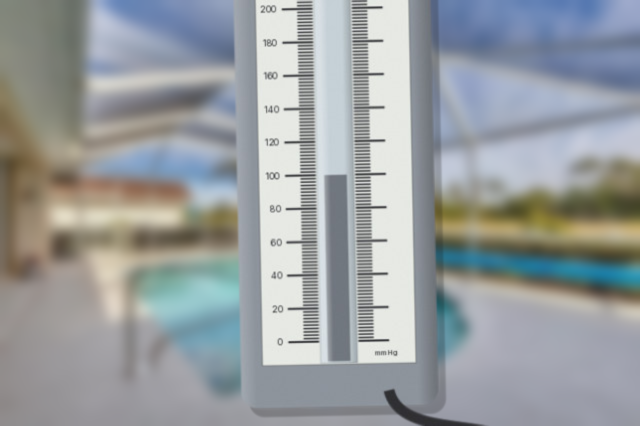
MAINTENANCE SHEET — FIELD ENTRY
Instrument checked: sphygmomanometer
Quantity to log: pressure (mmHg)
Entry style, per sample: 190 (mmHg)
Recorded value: 100 (mmHg)
